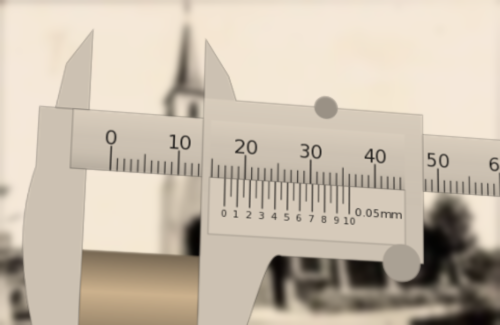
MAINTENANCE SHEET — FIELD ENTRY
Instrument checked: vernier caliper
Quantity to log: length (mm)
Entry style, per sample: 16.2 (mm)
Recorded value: 17.0 (mm)
